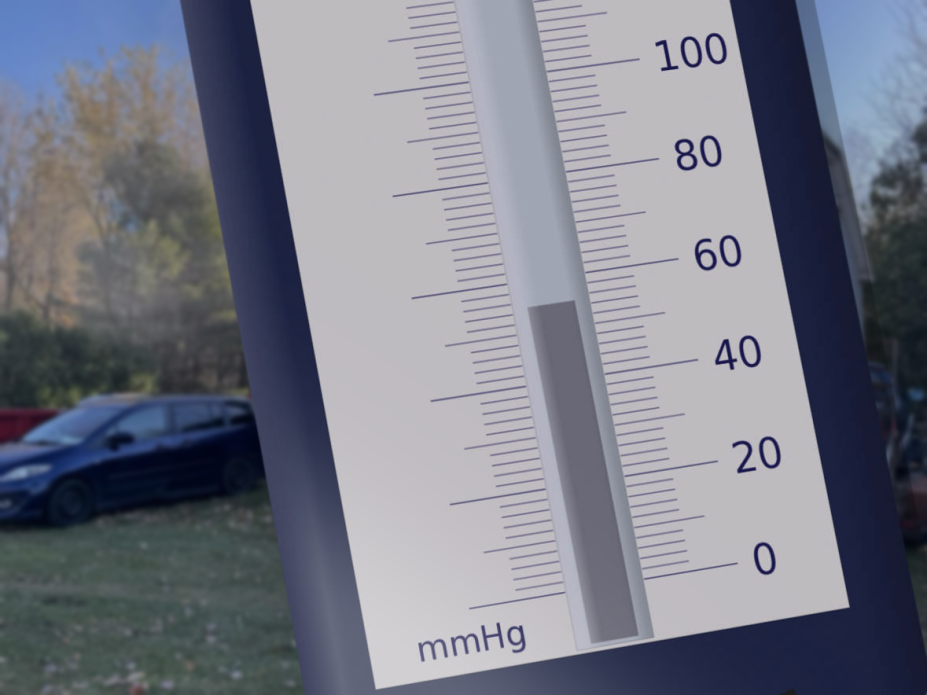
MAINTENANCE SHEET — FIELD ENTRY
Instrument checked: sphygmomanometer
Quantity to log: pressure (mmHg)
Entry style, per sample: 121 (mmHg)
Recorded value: 55 (mmHg)
